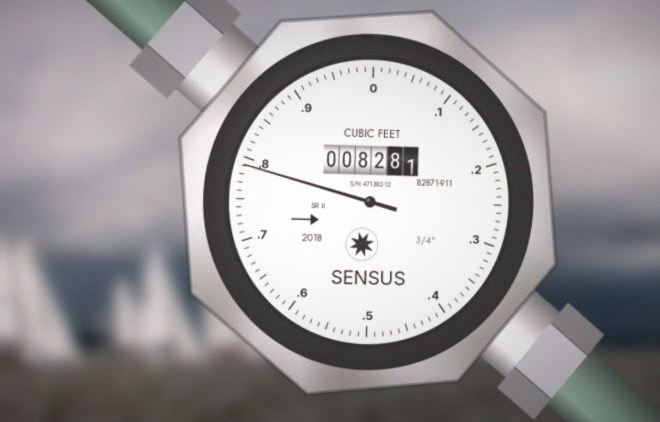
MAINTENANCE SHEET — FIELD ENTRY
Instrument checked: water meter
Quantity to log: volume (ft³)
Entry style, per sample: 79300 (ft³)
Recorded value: 8280.79 (ft³)
